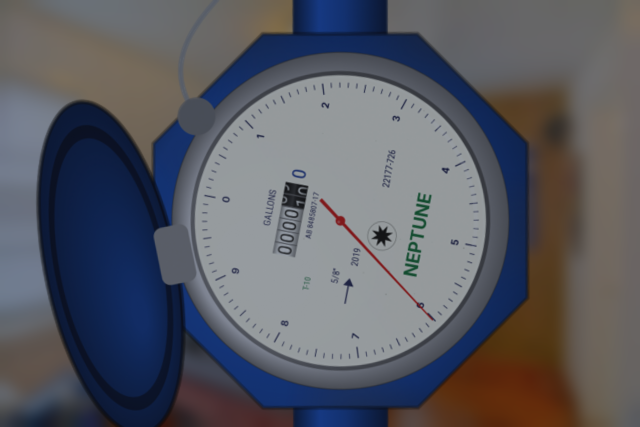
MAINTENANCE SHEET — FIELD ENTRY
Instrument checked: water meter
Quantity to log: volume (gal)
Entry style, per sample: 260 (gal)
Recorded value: 96.0 (gal)
